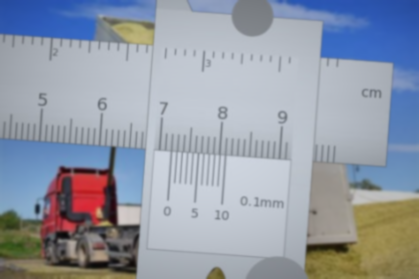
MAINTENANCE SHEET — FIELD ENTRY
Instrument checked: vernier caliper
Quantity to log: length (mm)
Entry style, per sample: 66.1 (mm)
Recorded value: 72.0 (mm)
